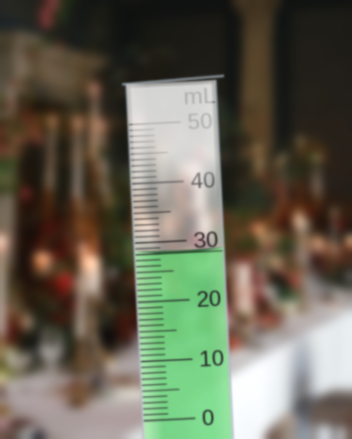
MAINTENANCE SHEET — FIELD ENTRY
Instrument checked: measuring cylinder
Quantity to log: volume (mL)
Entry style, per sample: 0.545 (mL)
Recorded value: 28 (mL)
